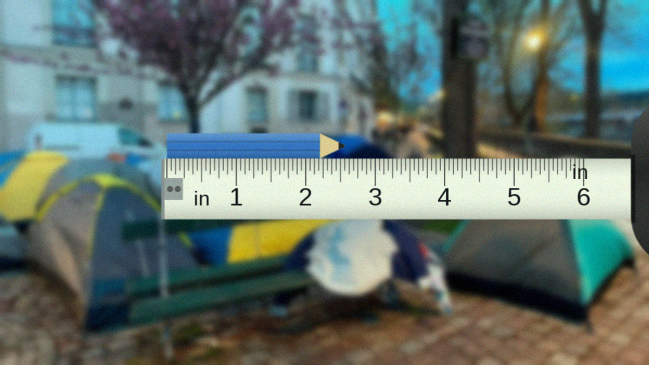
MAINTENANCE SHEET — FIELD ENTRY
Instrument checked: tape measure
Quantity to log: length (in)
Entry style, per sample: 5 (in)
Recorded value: 2.5625 (in)
